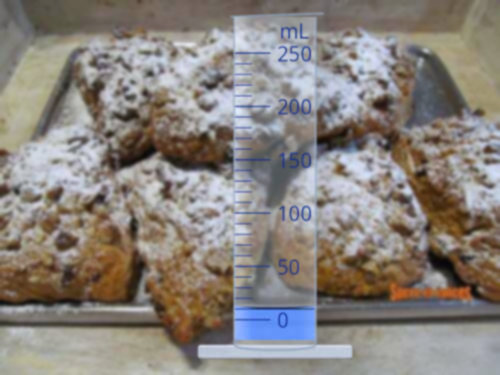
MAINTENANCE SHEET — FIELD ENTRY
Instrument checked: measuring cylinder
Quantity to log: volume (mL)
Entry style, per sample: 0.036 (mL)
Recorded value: 10 (mL)
